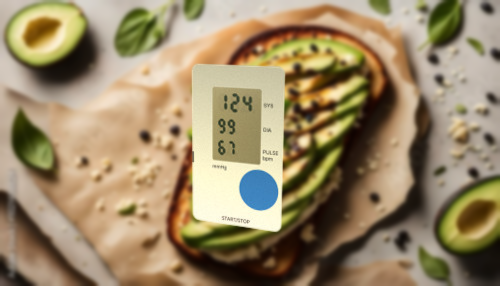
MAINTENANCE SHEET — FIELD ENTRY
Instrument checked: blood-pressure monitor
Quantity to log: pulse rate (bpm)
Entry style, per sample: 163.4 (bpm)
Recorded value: 67 (bpm)
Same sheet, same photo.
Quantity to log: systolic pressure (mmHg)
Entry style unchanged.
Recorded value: 124 (mmHg)
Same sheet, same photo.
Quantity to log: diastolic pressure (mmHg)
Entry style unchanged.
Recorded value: 99 (mmHg)
